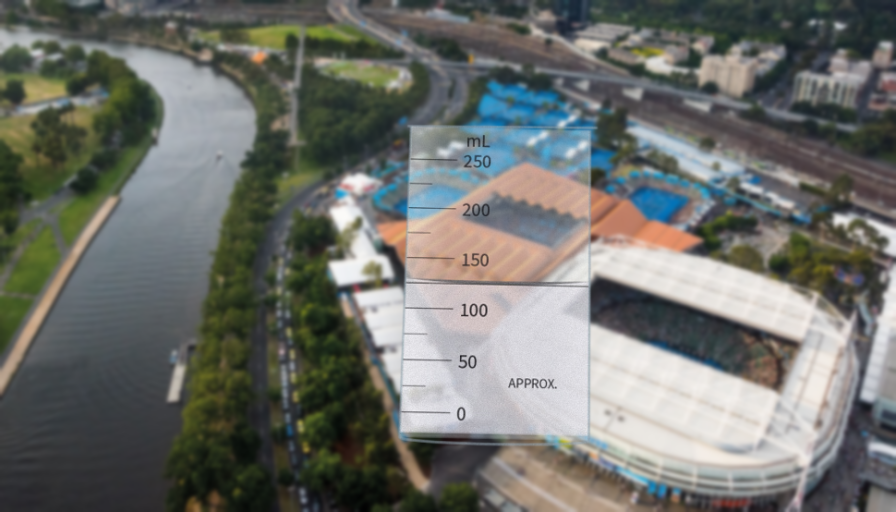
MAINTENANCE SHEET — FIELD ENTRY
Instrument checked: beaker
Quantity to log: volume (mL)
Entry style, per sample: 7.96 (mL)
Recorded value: 125 (mL)
